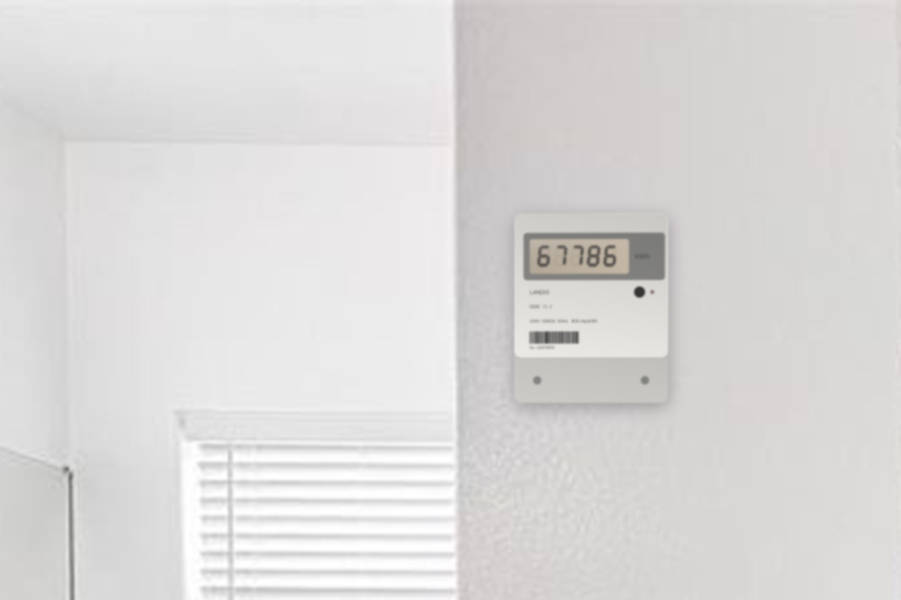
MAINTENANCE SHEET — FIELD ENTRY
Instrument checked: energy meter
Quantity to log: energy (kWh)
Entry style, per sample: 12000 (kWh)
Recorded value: 67786 (kWh)
